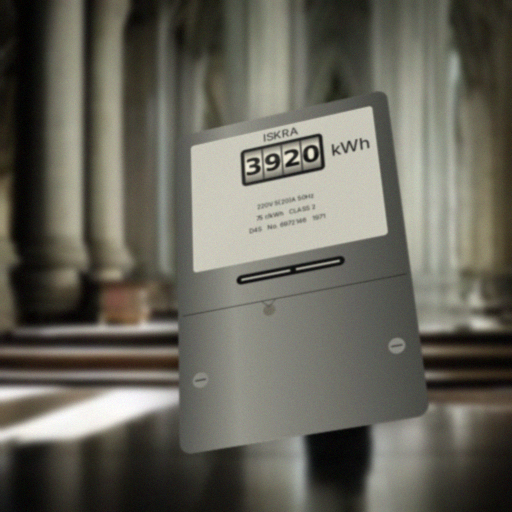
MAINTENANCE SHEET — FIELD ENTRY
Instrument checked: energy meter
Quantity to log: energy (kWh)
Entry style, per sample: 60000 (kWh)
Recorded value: 3920 (kWh)
